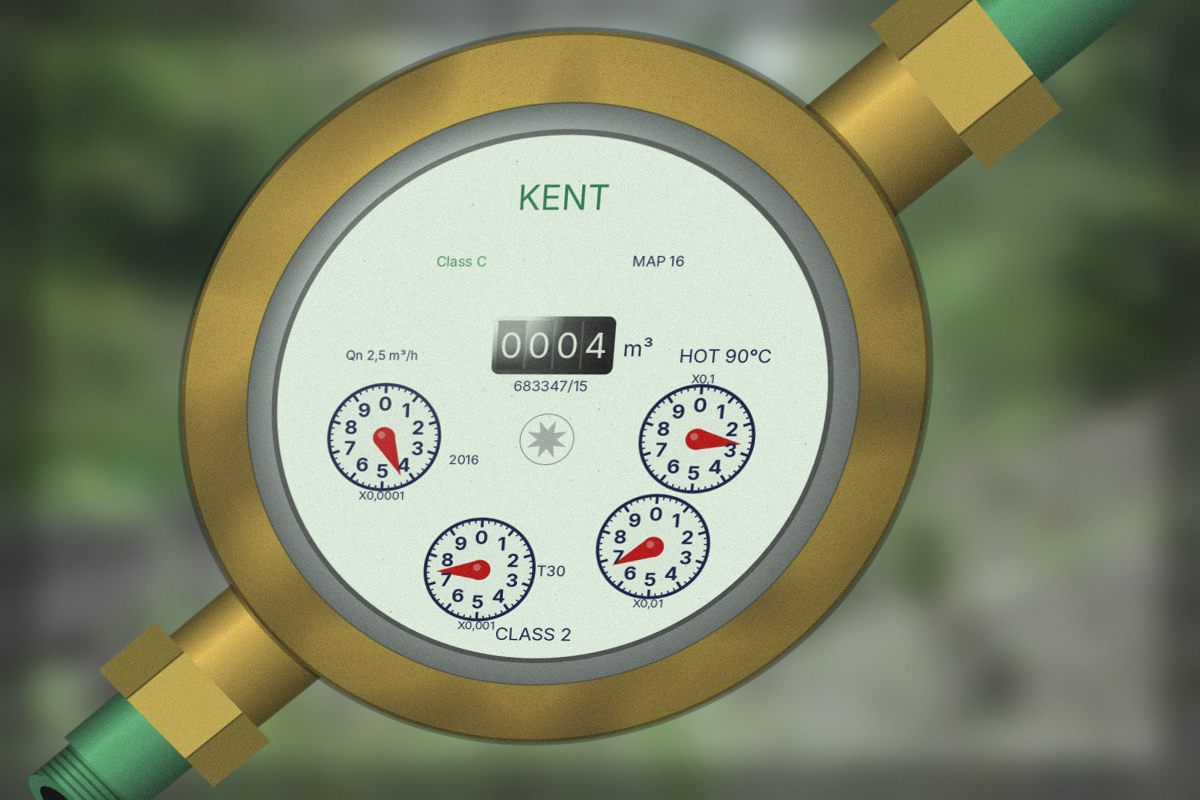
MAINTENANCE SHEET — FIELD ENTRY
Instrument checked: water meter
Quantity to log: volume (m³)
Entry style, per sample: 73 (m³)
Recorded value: 4.2674 (m³)
